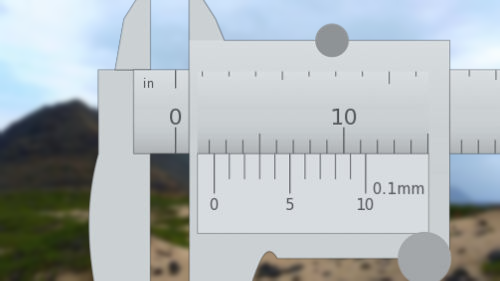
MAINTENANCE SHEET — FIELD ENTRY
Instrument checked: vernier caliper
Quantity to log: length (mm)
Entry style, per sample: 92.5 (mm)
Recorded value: 2.3 (mm)
